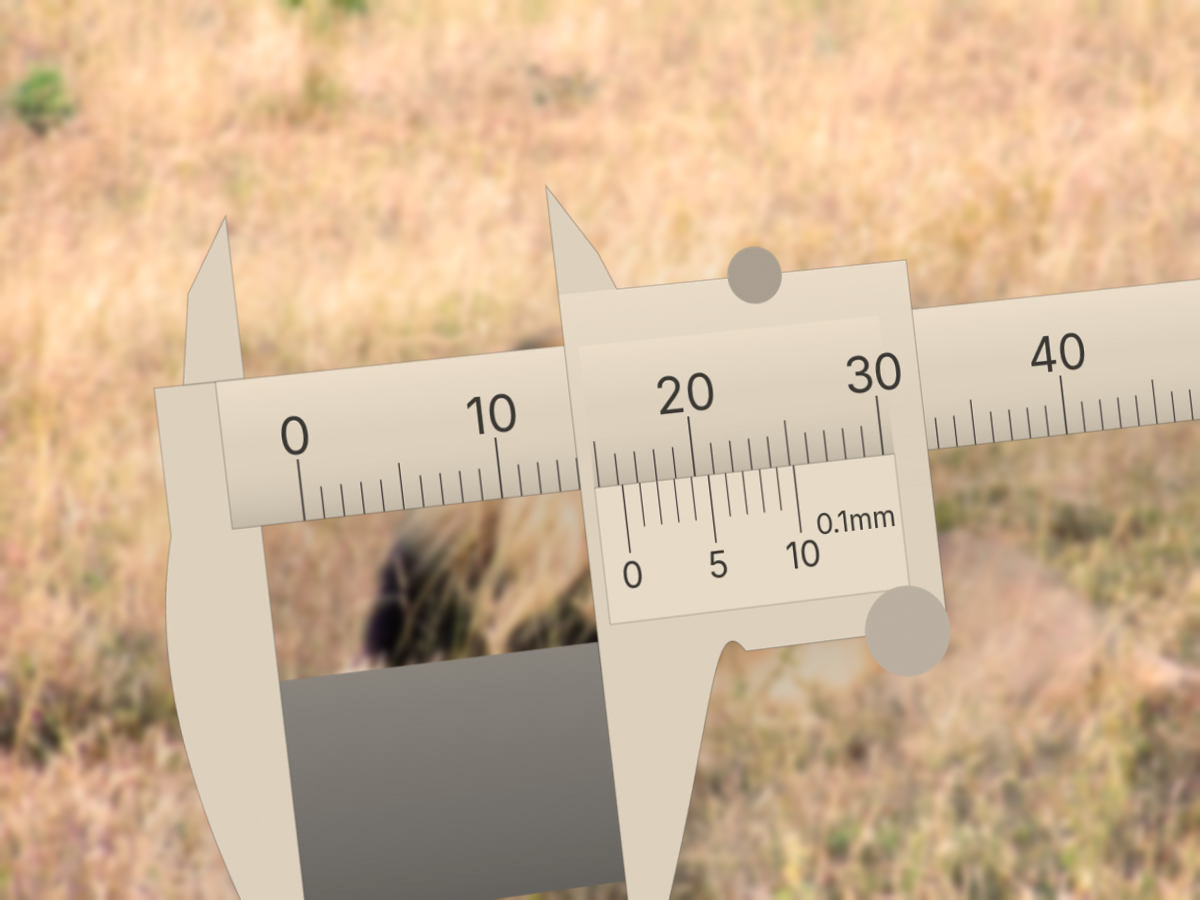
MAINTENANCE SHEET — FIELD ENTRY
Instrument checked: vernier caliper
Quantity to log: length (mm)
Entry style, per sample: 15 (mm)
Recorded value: 16.2 (mm)
